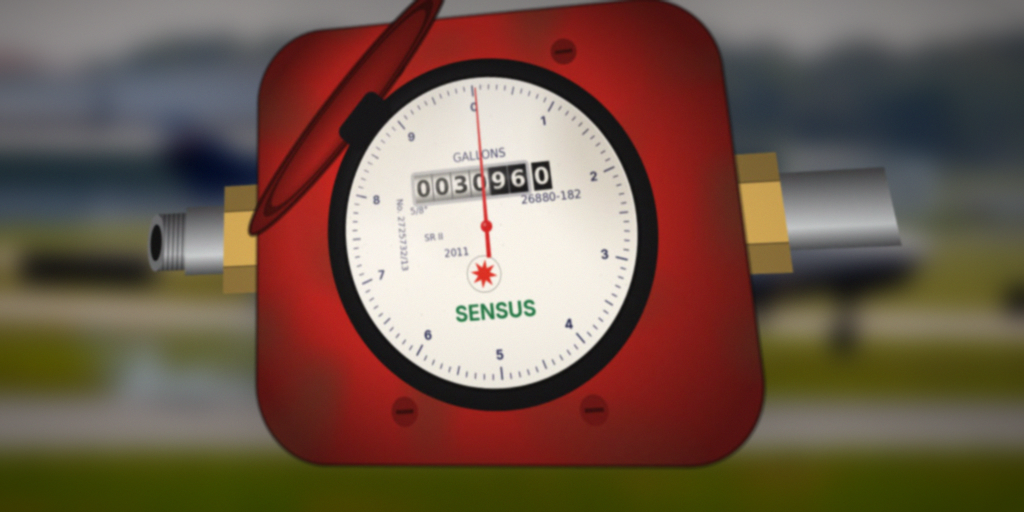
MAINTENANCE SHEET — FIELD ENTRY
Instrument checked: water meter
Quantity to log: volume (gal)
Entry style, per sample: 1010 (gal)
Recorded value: 30960.0 (gal)
